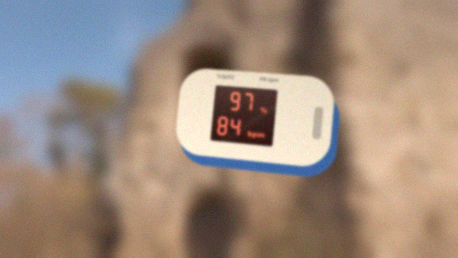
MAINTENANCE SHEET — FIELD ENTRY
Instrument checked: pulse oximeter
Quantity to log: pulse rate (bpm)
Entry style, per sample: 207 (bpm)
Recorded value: 84 (bpm)
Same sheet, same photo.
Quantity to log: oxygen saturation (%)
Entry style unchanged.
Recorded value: 97 (%)
